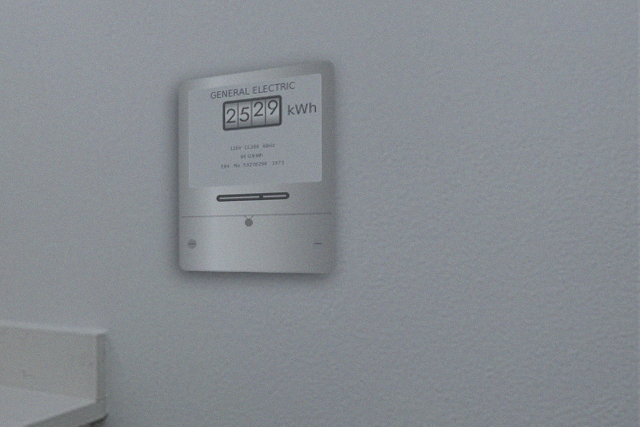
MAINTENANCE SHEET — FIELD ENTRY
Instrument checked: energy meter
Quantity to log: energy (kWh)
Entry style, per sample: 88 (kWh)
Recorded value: 2529 (kWh)
